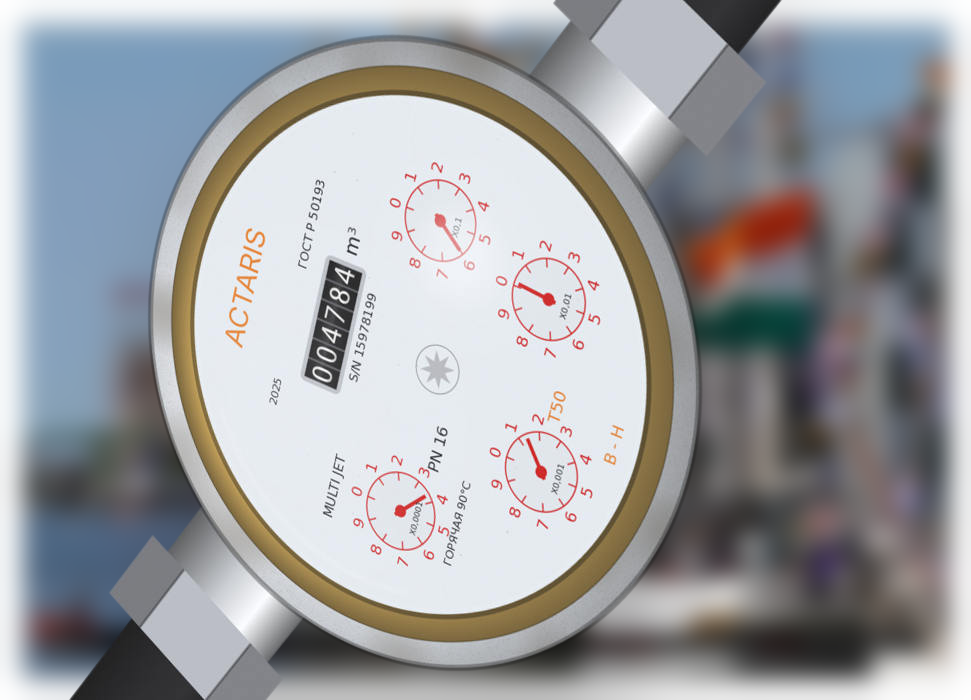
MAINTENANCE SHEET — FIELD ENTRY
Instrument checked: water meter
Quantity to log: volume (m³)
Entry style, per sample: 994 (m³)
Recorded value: 4784.6013 (m³)
